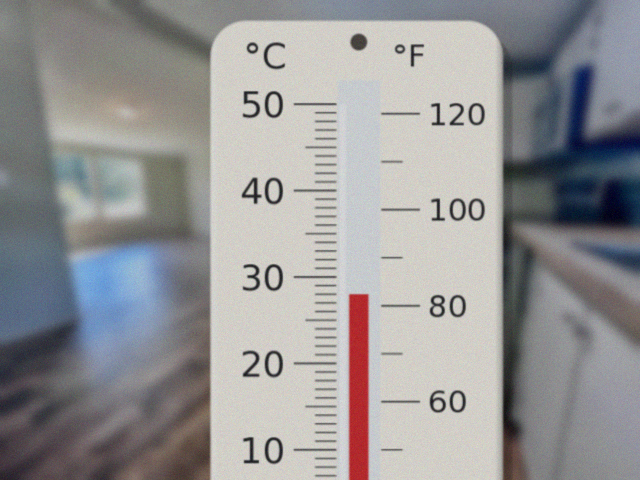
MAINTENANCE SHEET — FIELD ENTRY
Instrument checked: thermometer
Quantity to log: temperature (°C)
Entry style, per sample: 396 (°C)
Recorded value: 28 (°C)
